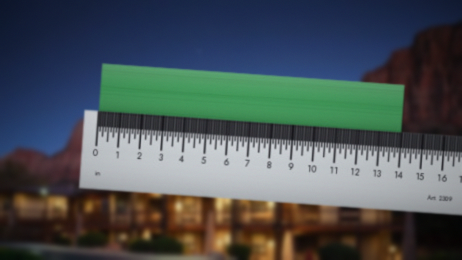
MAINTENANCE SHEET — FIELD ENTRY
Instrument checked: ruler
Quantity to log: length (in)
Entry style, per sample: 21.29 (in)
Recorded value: 14 (in)
